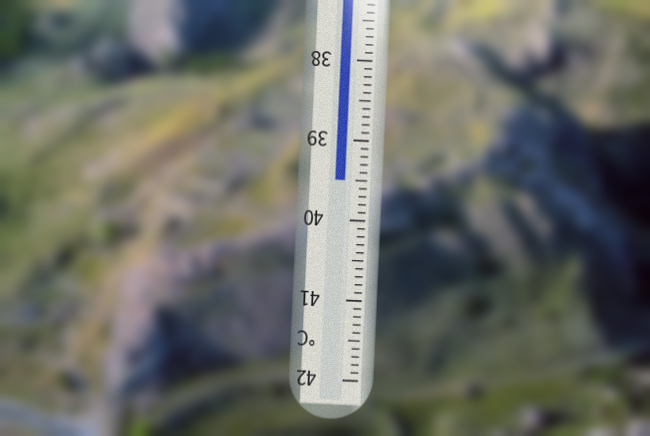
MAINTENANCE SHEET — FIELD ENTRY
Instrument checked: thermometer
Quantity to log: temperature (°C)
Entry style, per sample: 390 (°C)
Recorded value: 39.5 (°C)
